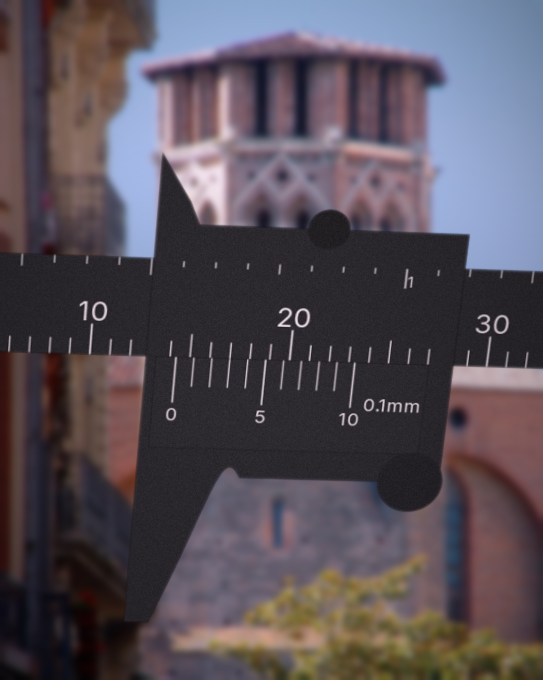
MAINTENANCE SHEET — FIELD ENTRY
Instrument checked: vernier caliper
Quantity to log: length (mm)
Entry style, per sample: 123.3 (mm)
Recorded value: 14.3 (mm)
